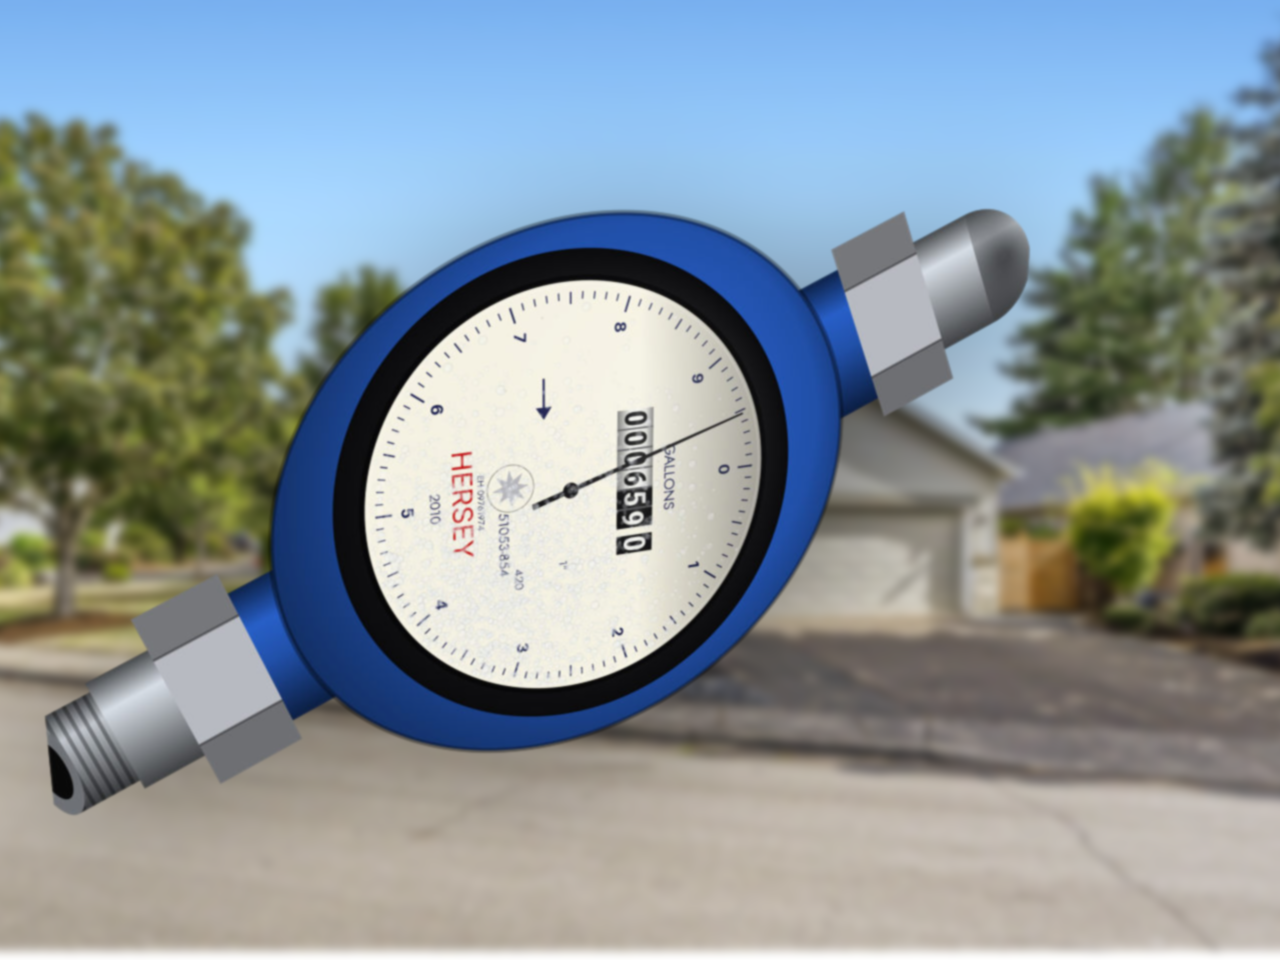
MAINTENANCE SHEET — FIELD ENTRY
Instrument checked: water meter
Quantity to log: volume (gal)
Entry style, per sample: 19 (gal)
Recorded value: 6589.5 (gal)
